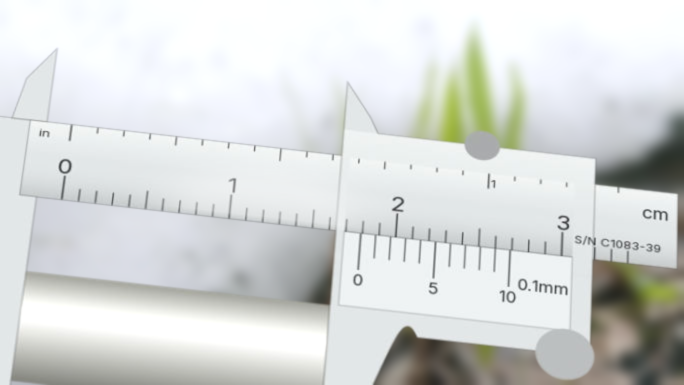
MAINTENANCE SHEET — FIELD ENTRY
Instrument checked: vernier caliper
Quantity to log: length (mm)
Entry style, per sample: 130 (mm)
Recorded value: 17.9 (mm)
